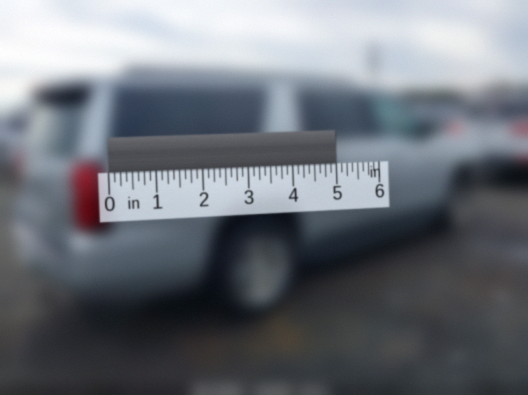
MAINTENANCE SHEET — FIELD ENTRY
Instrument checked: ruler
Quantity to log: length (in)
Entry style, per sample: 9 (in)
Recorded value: 5 (in)
